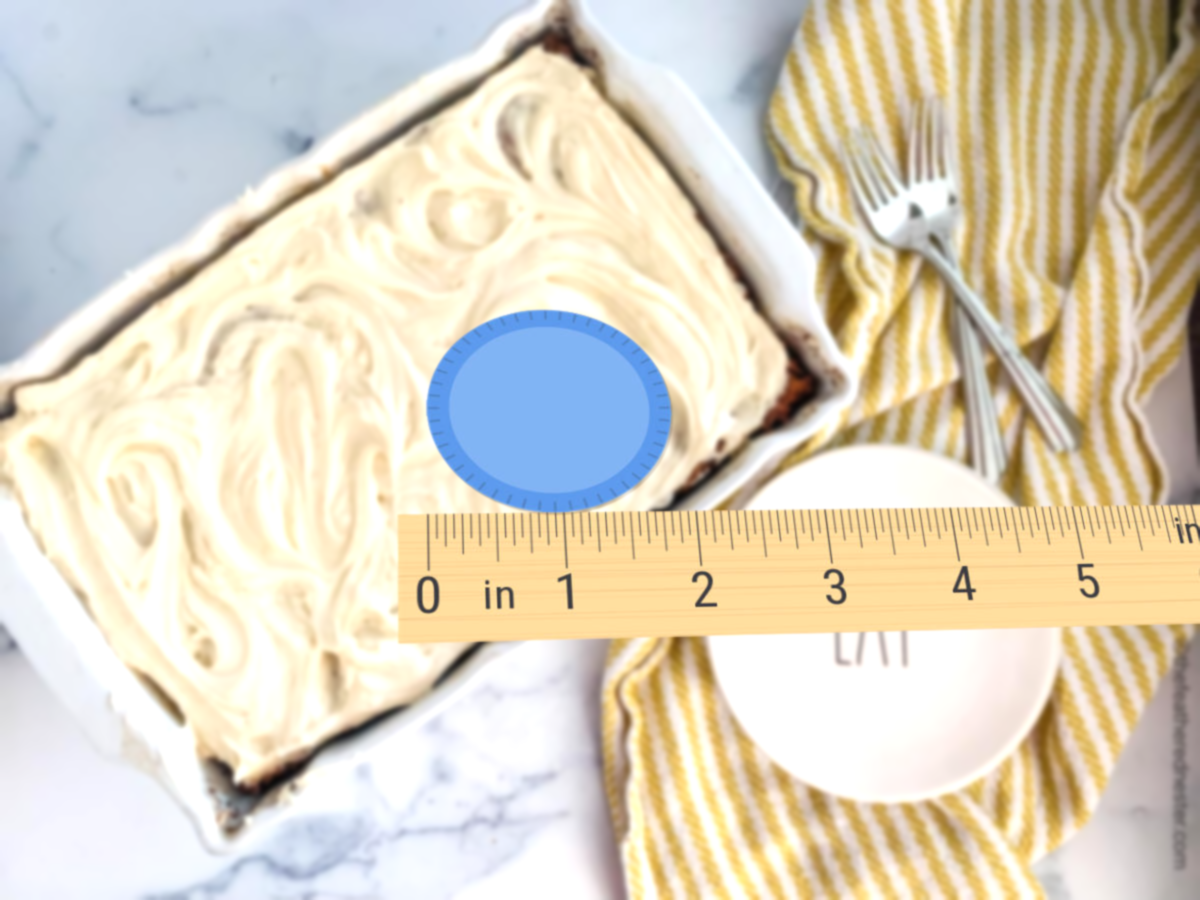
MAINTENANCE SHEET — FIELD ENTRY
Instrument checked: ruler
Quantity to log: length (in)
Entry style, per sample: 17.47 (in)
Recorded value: 1.875 (in)
